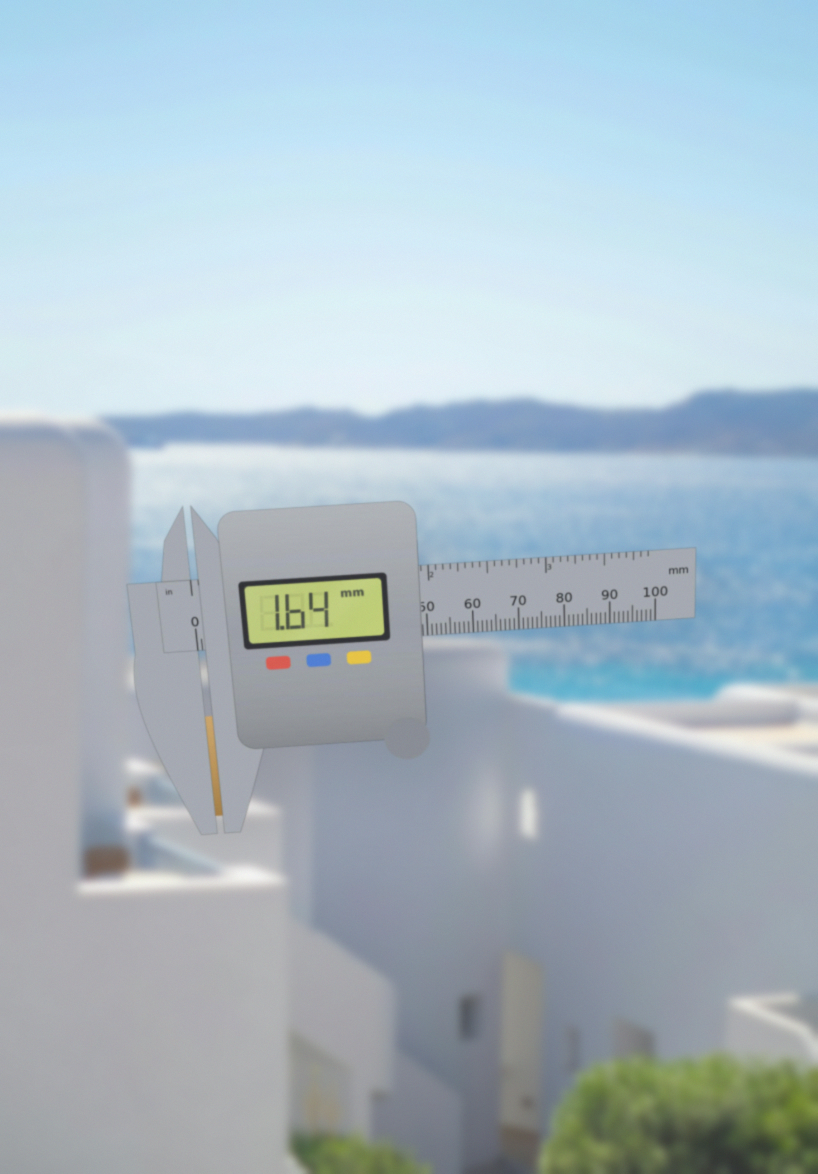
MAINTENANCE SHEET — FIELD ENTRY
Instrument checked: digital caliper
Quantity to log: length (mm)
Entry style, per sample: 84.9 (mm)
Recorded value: 1.64 (mm)
